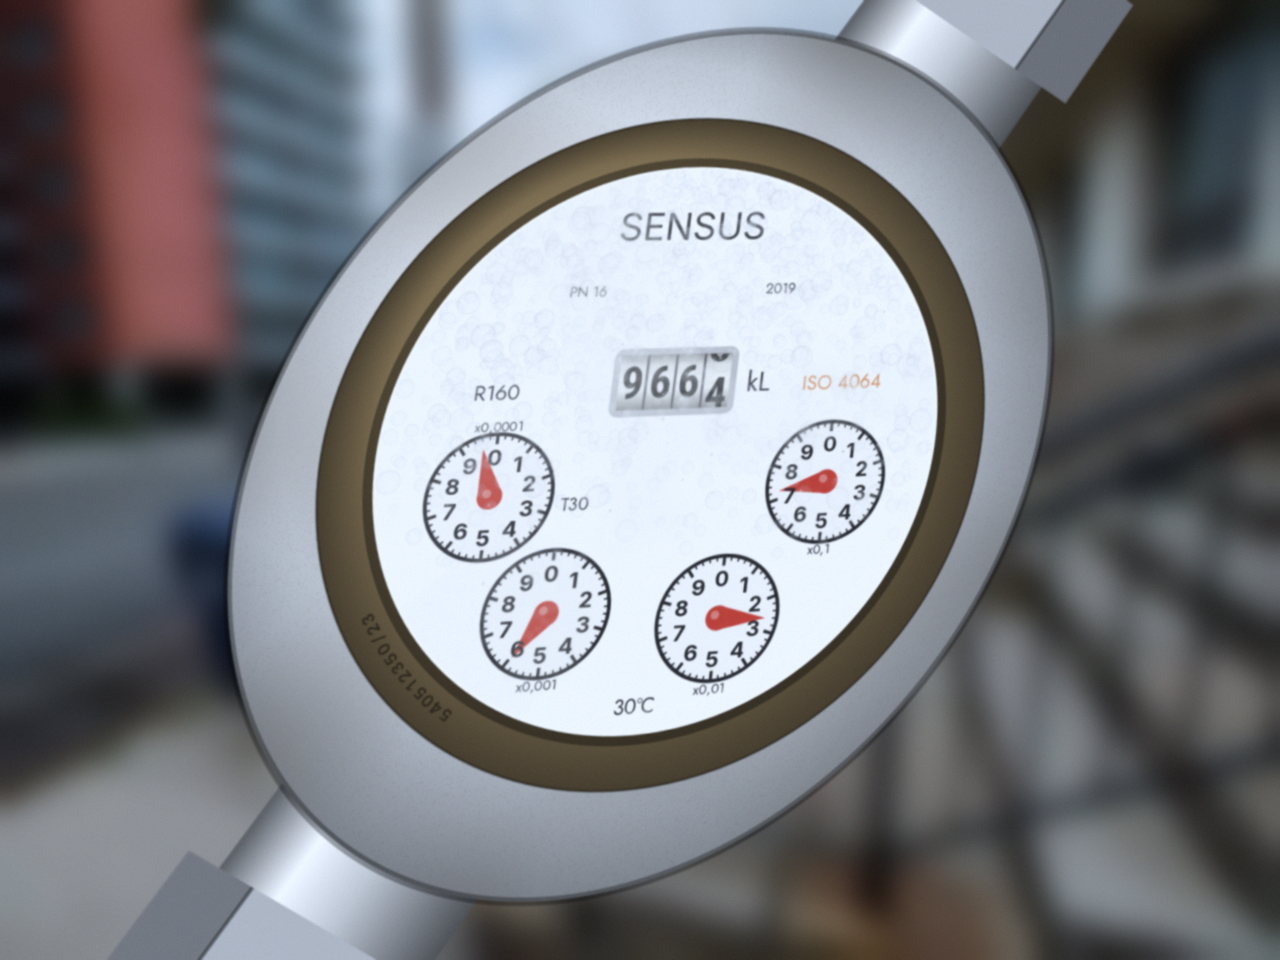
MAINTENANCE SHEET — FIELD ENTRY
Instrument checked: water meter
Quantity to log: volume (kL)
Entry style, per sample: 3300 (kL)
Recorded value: 9663.7259 (kL)
